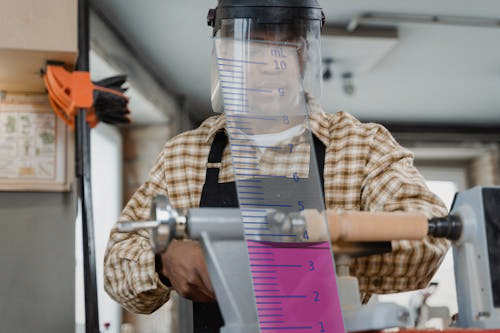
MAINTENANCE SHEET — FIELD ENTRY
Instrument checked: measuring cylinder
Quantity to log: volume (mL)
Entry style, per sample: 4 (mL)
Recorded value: 3.6 (mL)
